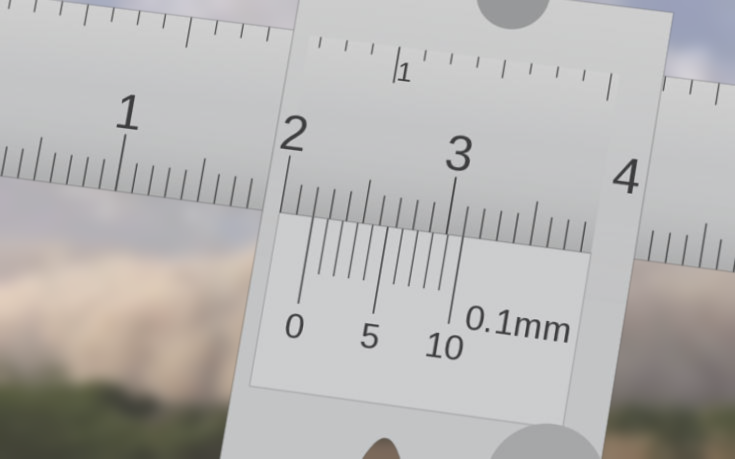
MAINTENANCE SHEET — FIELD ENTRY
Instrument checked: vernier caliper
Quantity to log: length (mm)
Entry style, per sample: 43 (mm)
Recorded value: 22.0 (mm)
